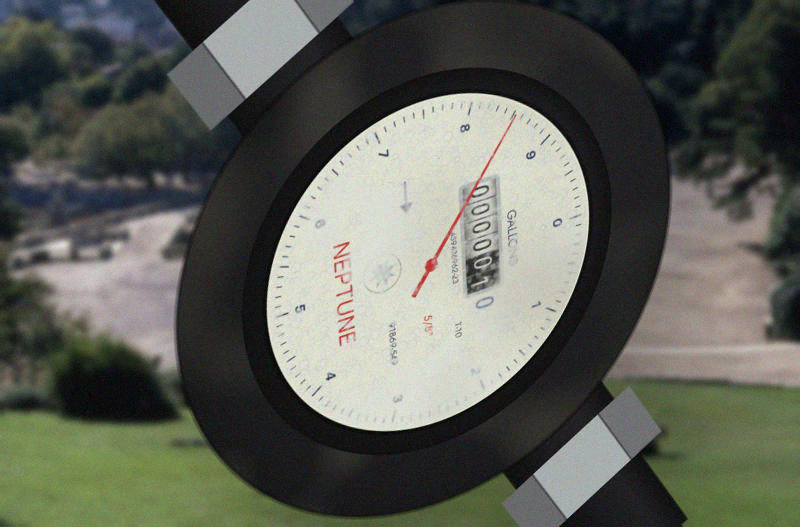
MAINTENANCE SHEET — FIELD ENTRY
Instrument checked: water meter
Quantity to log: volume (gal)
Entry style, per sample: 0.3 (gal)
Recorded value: 8.5 (gal)
